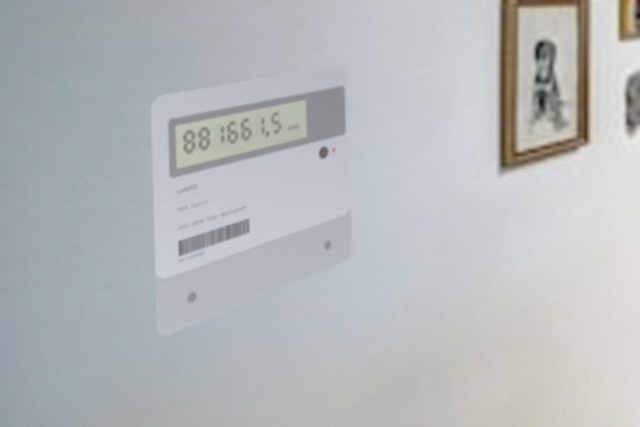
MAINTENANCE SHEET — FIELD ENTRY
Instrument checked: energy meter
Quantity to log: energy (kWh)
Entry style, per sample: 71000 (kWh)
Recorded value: 881661.5 (kWh)
